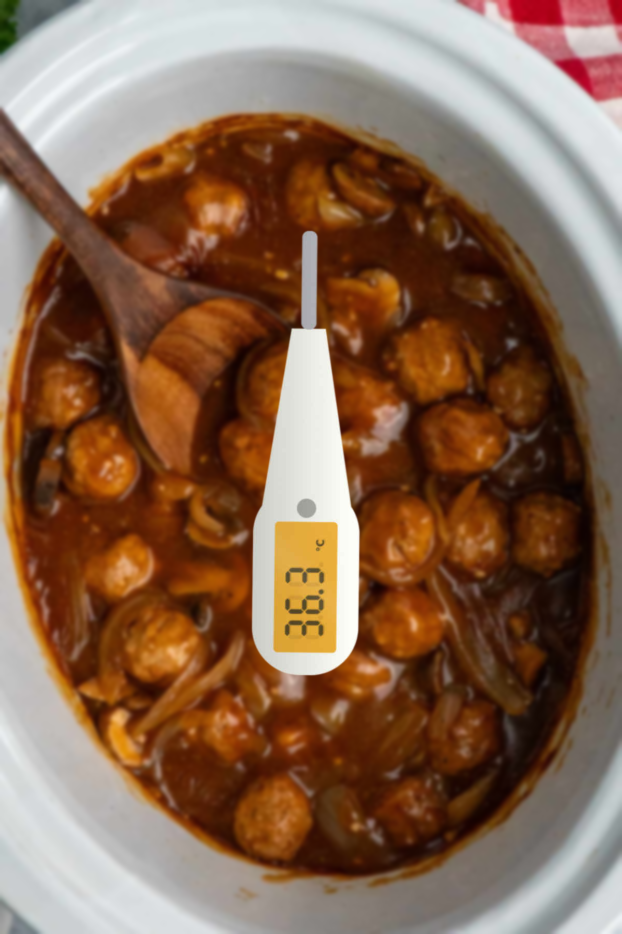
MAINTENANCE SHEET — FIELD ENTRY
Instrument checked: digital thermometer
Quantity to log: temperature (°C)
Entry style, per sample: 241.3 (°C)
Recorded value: 36.3 (°C)
